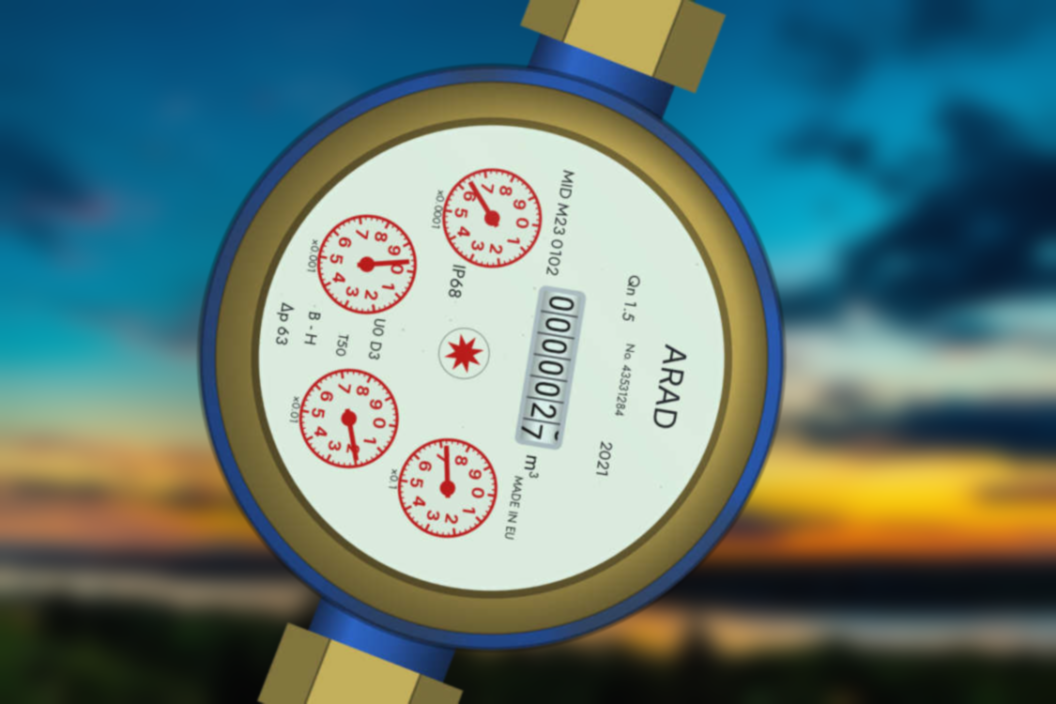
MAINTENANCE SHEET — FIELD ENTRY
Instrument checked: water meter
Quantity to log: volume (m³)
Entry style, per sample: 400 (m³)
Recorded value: 26.7196 (m³)
